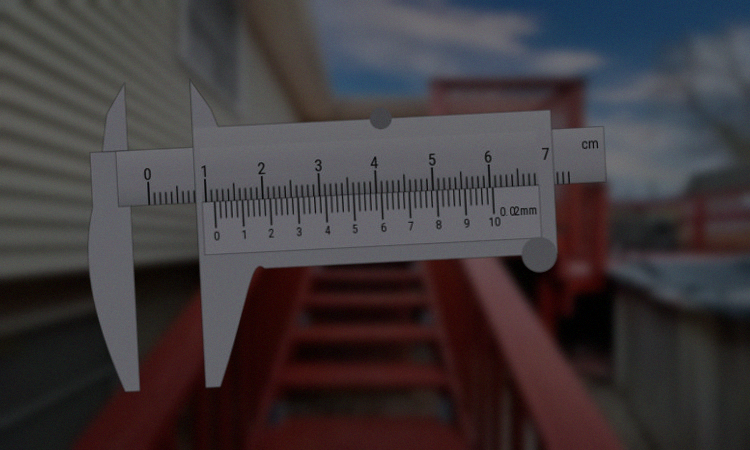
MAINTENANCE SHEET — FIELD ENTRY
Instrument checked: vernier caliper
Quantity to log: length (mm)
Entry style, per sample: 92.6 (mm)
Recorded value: 11.5 (mm)
